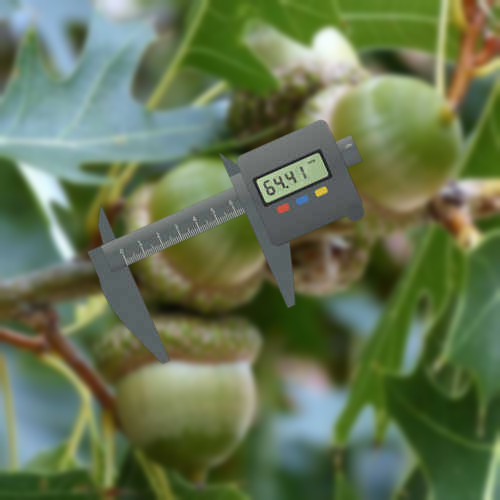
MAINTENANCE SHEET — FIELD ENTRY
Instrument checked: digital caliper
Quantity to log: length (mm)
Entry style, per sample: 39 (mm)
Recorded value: 64.41 (mm)
